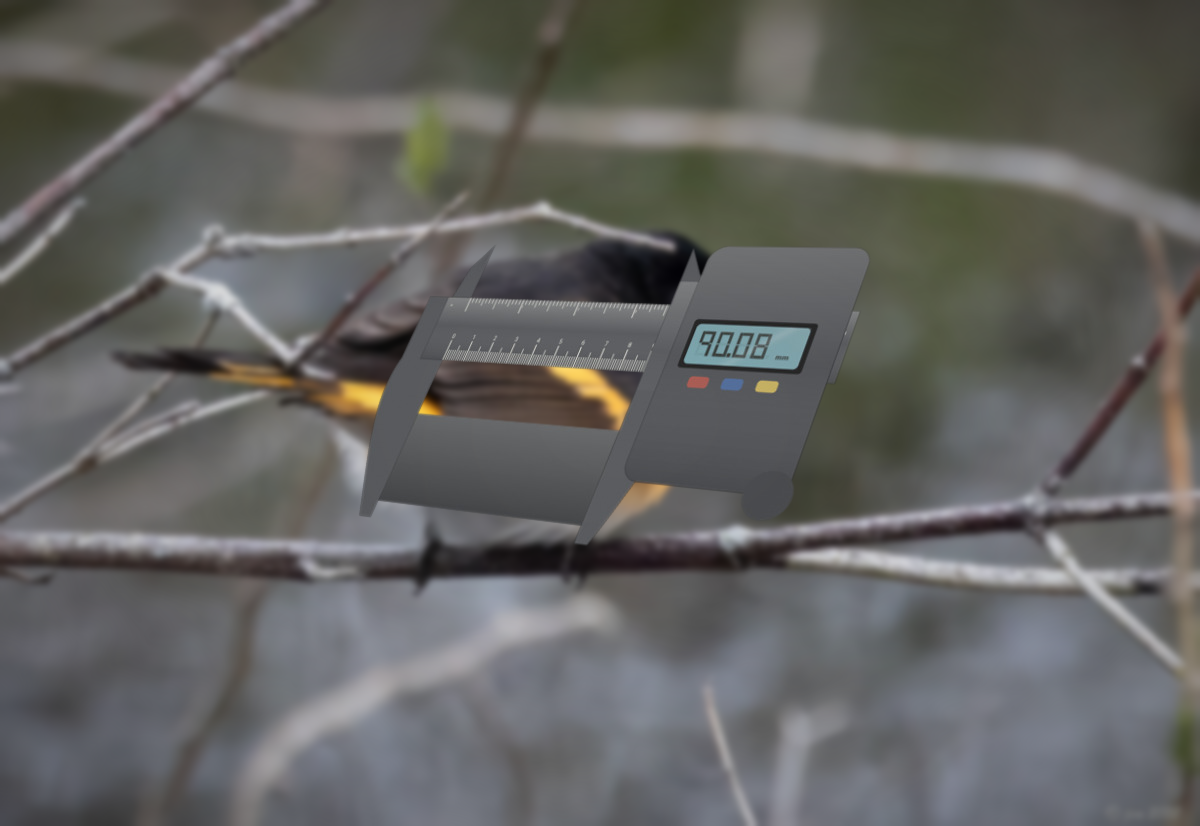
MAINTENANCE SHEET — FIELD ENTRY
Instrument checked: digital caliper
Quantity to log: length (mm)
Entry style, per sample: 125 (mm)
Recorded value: 90.08 (mm)
